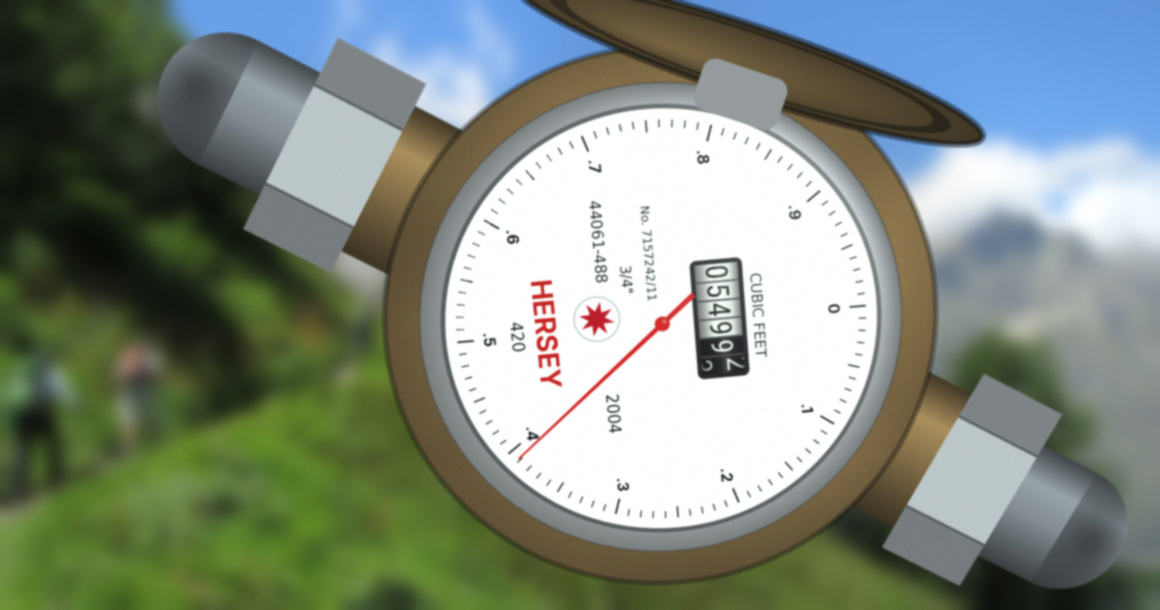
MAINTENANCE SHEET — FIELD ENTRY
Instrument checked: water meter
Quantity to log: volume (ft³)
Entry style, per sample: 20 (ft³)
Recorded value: 54992.39 (ft³)
